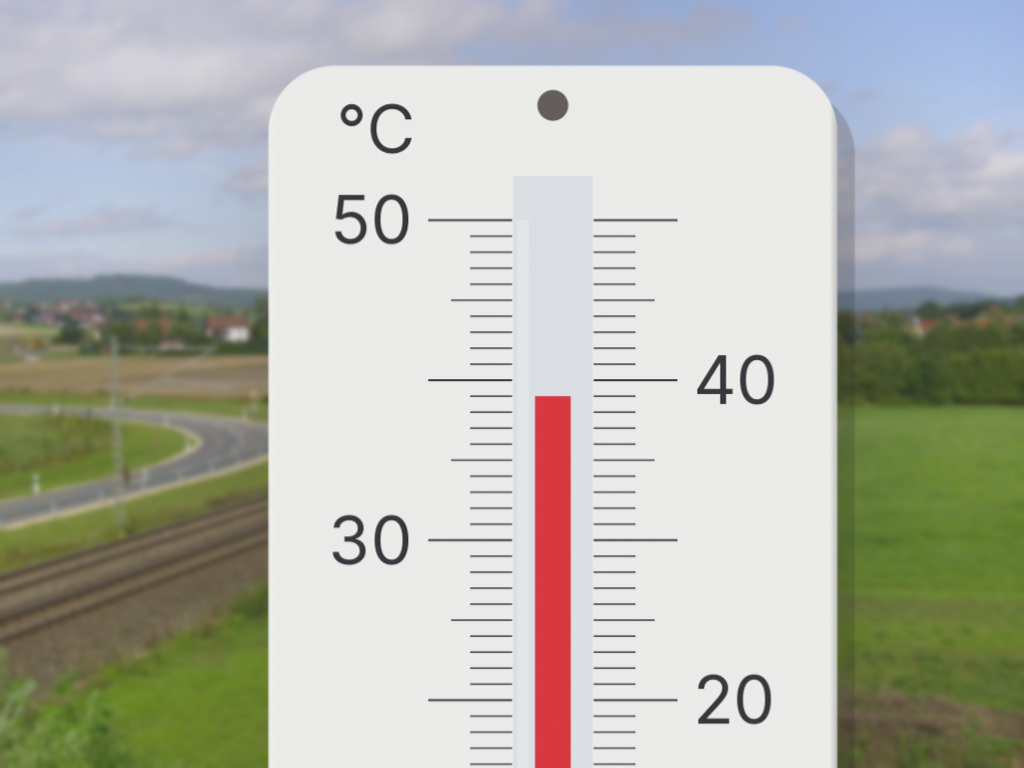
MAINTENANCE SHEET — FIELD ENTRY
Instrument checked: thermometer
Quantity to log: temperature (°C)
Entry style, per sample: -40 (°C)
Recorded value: 39 (°C)
